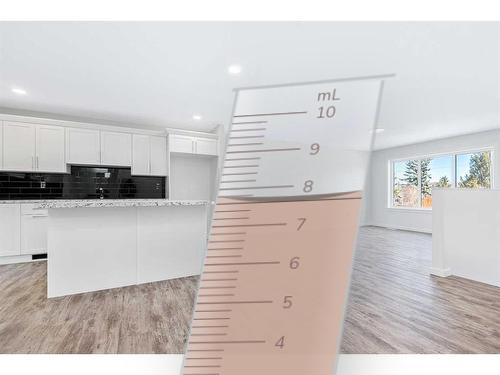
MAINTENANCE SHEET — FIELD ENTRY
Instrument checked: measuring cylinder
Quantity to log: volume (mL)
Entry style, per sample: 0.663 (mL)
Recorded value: 7.6 (mL)
